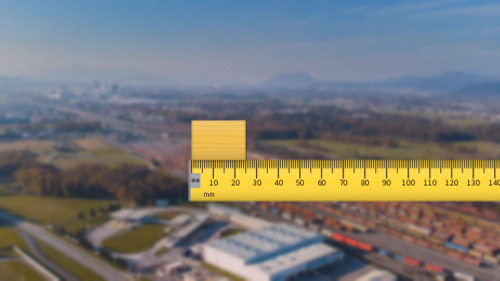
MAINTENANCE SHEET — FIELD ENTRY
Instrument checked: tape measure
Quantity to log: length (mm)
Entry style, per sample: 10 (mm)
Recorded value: 25 (mm)
